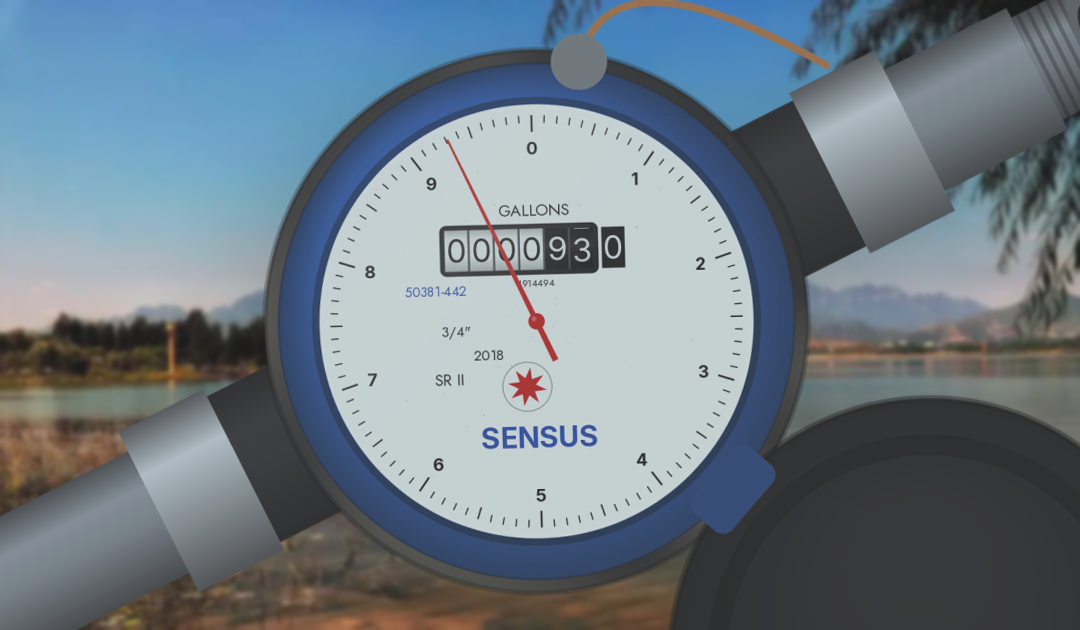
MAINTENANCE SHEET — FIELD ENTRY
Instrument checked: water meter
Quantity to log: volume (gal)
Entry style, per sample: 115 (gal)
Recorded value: 929.3 (gal)
